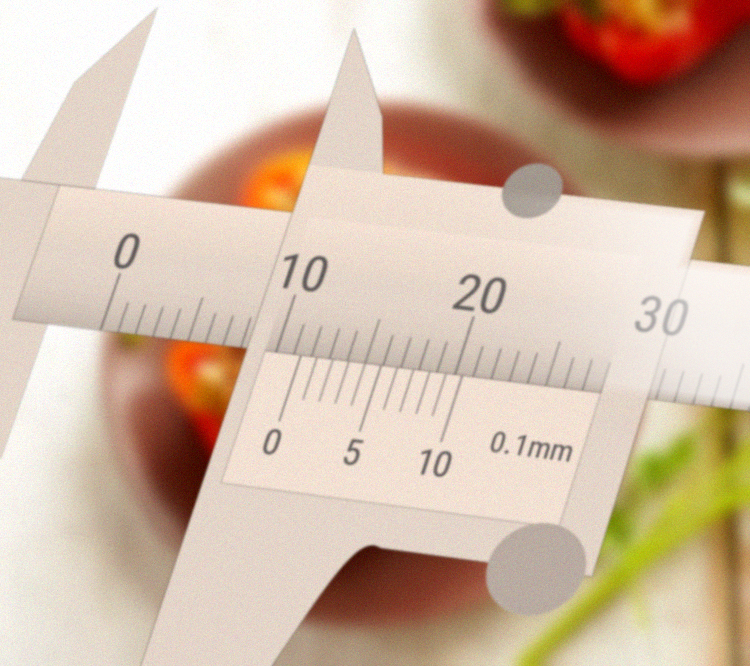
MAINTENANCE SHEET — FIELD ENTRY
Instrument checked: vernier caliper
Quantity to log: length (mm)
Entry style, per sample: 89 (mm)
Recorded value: 11.4 (mm)
